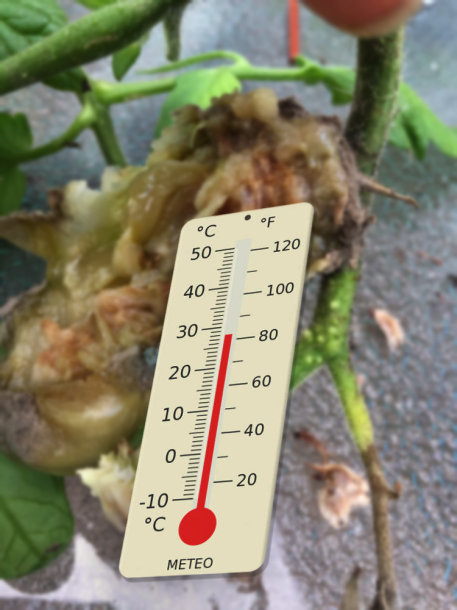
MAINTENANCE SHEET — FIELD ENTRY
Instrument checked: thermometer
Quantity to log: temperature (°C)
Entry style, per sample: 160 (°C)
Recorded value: 28 (°C)
